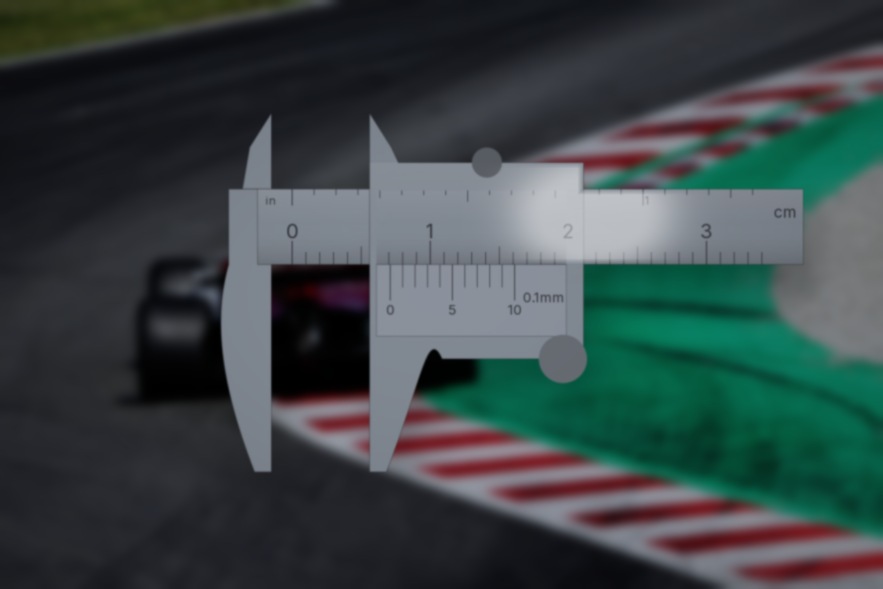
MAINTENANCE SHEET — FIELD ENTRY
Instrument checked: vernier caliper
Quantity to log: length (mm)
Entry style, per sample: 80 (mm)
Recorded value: 7.1 (mm)
